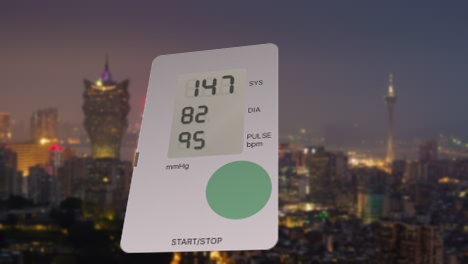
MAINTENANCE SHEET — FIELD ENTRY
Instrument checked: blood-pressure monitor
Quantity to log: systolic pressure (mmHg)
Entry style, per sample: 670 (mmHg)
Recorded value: 147 (mmHg)
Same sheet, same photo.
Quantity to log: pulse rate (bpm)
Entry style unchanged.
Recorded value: 95 (bpm)
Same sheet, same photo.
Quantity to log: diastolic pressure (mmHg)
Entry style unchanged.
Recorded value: 82 (mmHg)
